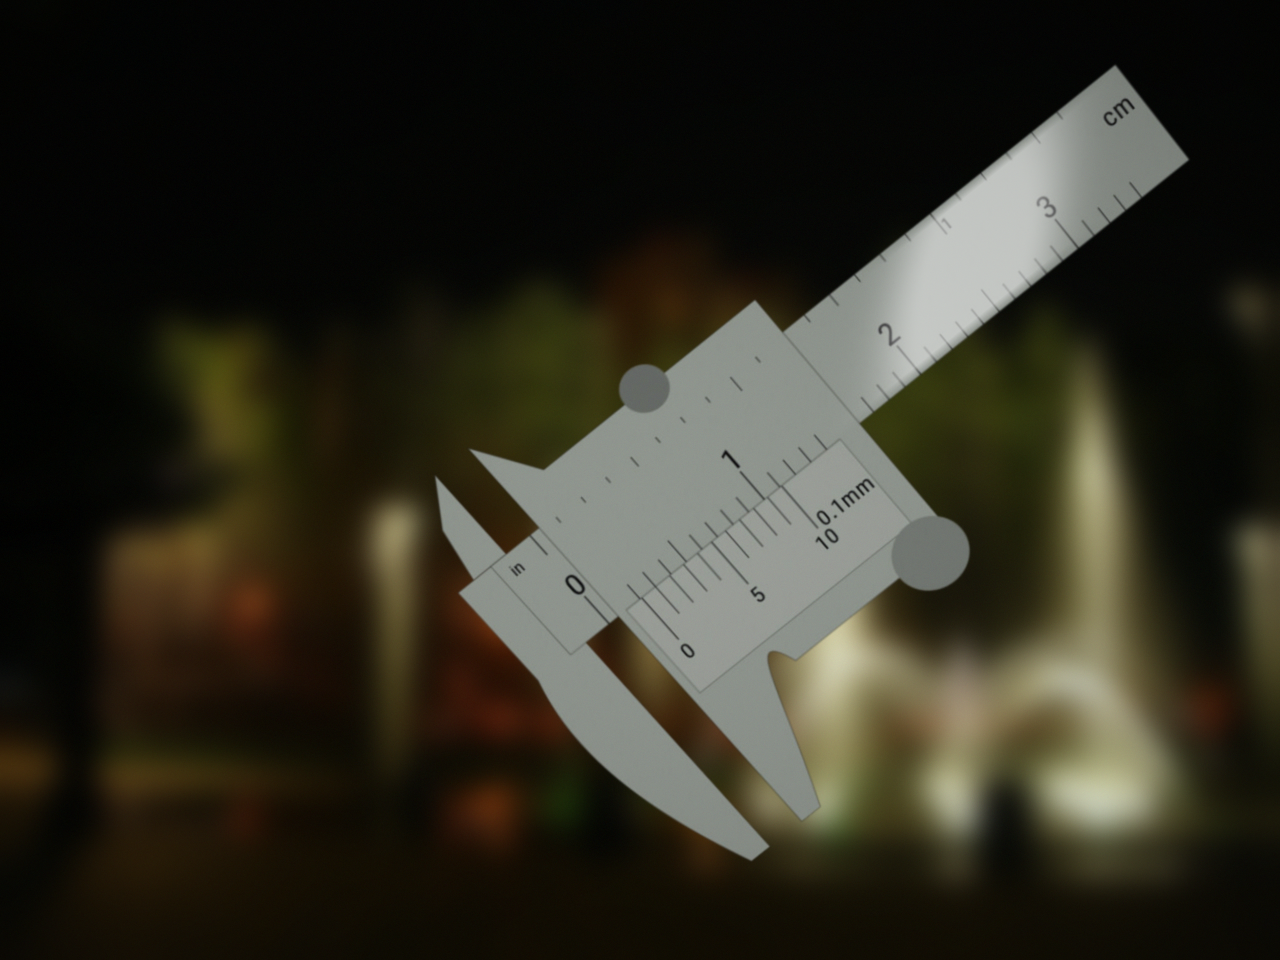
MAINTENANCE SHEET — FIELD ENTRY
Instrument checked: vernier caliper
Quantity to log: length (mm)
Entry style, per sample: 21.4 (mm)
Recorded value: 2.1 (mm)
